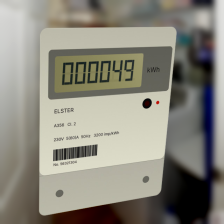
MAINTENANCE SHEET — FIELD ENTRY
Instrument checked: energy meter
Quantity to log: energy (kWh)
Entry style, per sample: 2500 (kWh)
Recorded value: 49 (kWh)
